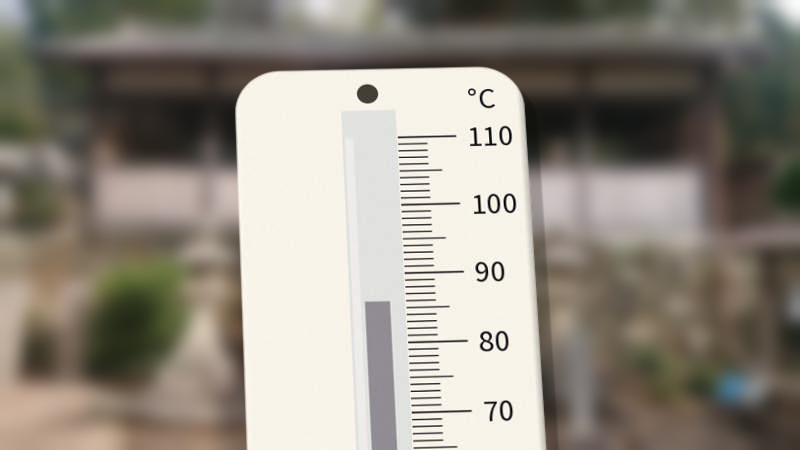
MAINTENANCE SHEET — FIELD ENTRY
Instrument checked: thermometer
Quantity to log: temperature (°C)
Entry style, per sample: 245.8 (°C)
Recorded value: 86 (°C)
